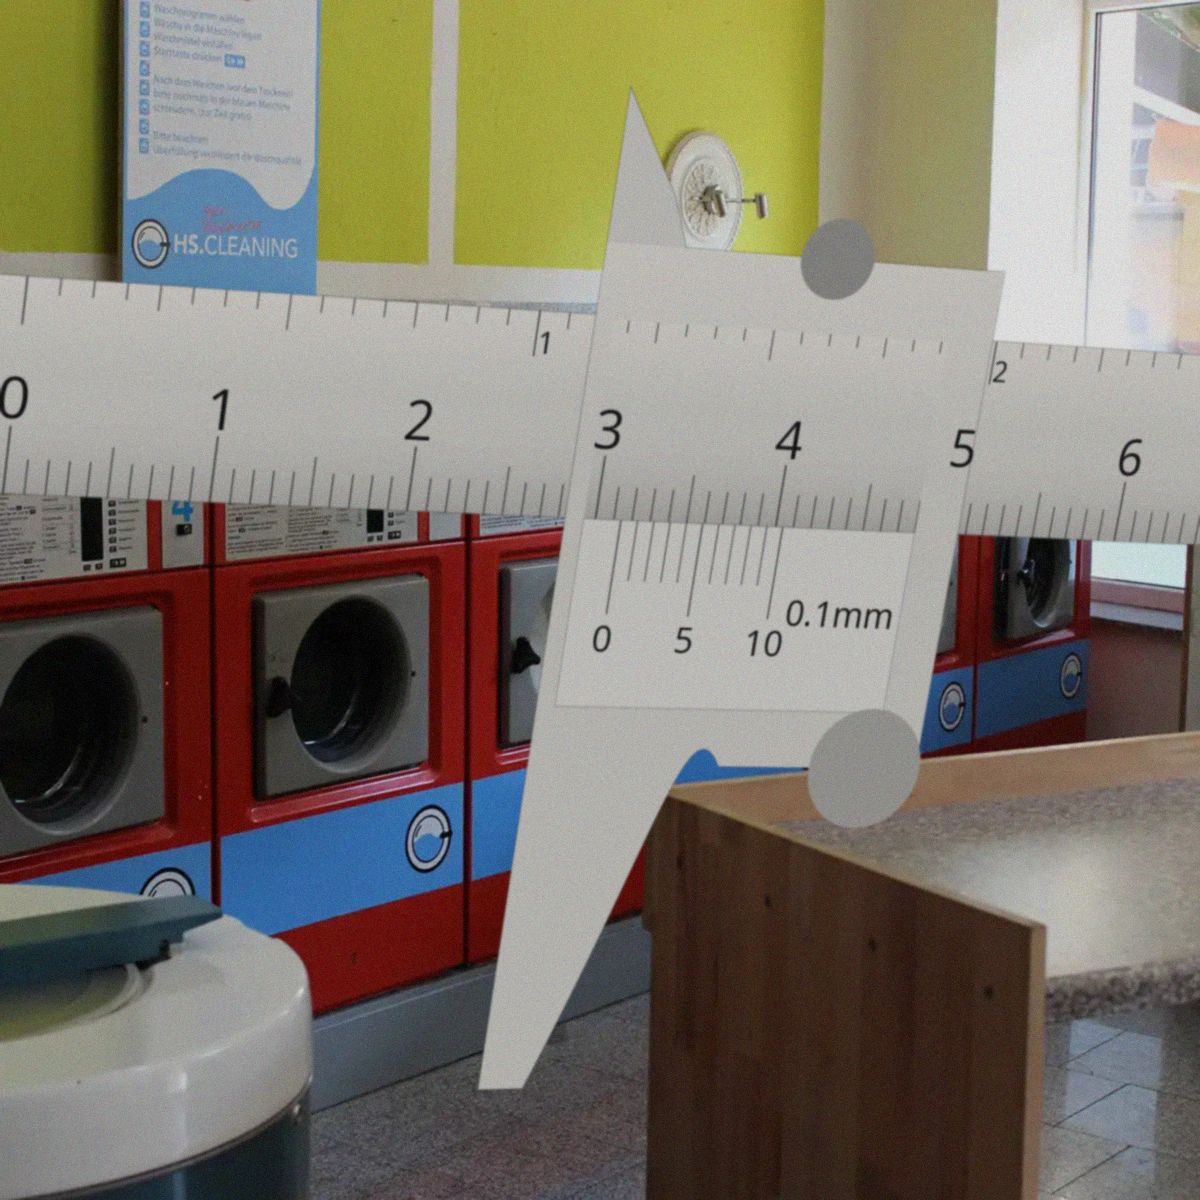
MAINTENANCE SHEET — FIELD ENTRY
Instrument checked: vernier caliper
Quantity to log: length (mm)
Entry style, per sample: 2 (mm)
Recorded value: 31.4 (mm)
